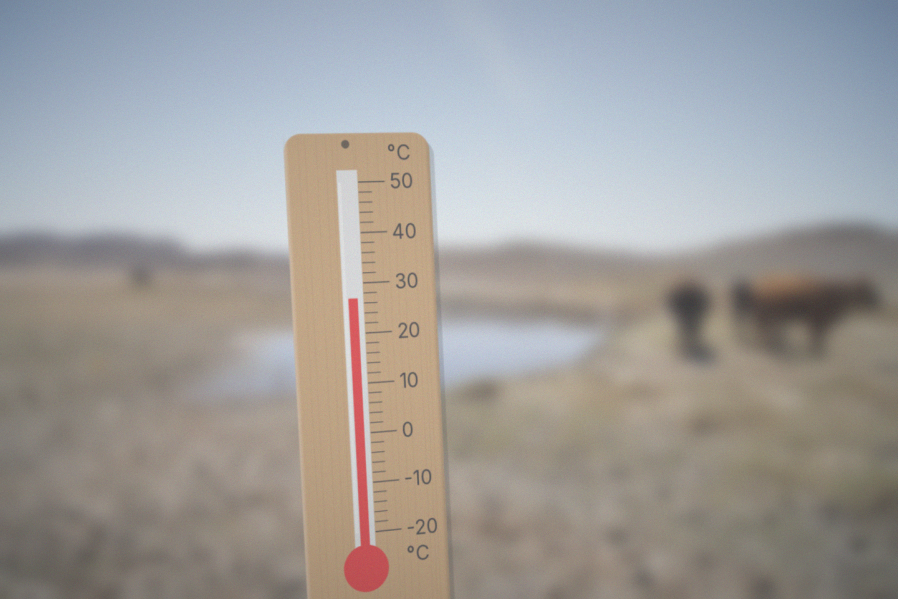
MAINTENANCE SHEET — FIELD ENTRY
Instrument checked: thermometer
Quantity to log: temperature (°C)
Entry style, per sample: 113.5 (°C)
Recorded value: 27 (°C)
